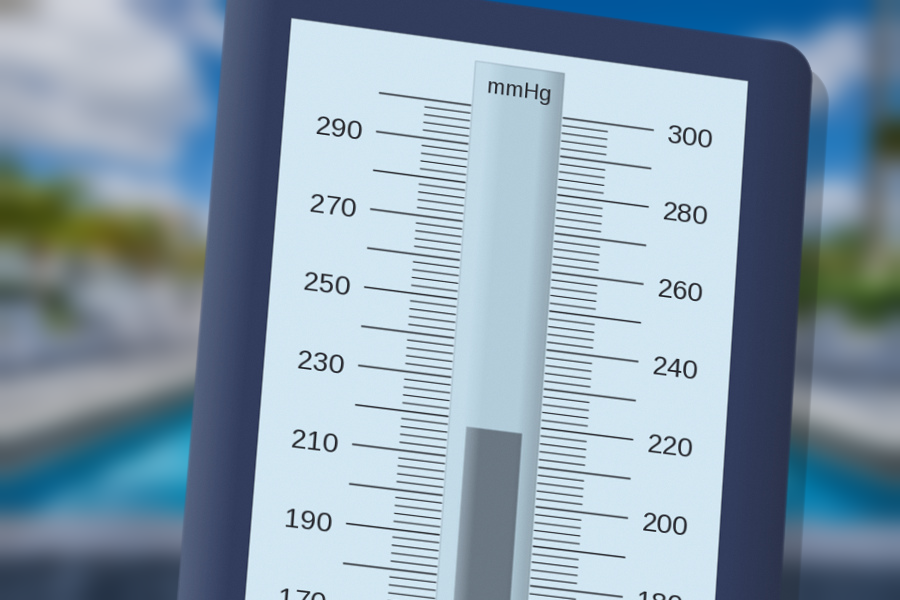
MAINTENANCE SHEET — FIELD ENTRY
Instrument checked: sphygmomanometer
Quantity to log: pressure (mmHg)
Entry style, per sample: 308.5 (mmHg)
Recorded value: 218 (mmHg)
